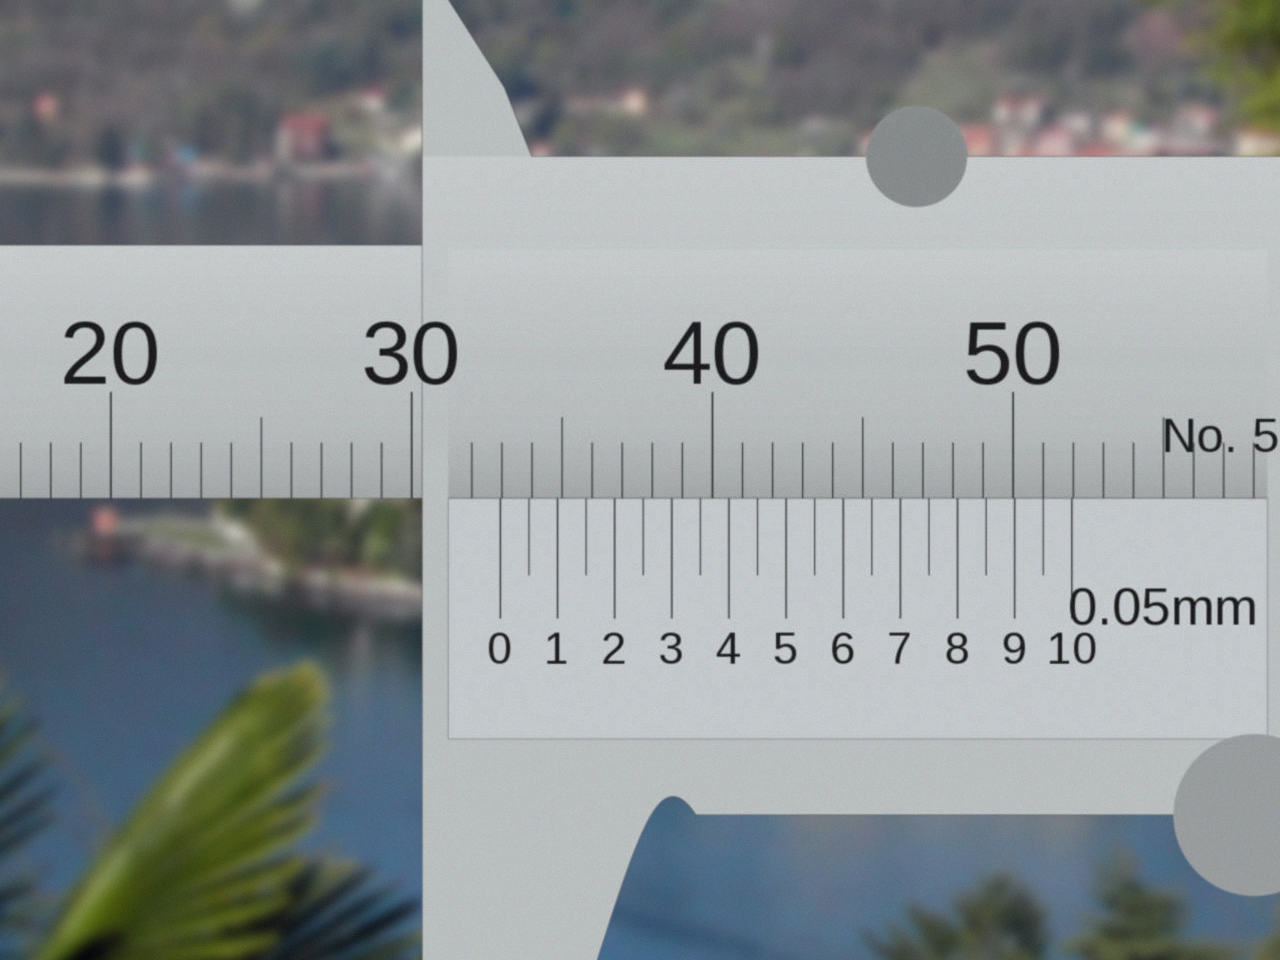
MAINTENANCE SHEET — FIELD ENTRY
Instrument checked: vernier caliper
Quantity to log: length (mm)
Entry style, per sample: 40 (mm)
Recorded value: 32.95 (mm)
